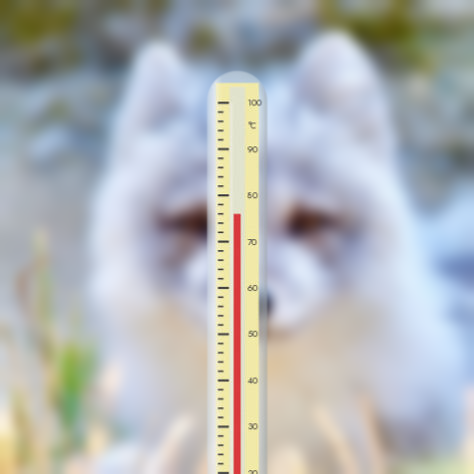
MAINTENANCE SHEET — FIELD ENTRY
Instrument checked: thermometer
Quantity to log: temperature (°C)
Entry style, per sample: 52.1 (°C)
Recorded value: 76 (°C)
